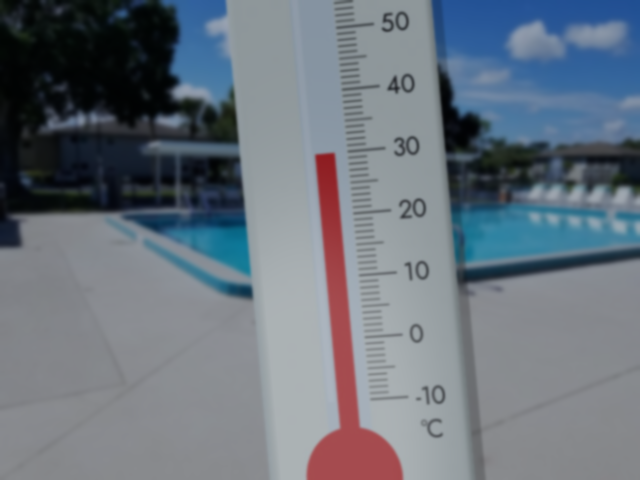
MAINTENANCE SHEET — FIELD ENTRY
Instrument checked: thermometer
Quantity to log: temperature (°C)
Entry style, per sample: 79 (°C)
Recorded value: 30 (°C)
